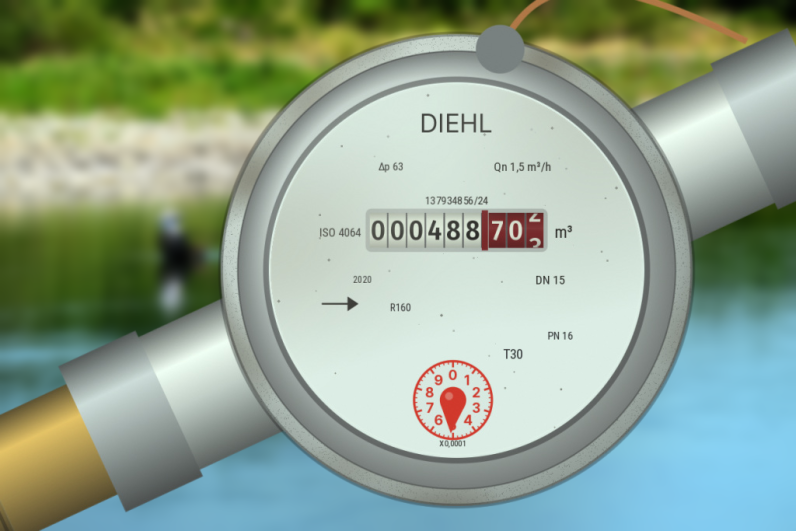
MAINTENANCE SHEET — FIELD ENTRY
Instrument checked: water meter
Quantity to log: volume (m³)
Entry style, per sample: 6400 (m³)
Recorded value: 488.7025 (m³)
